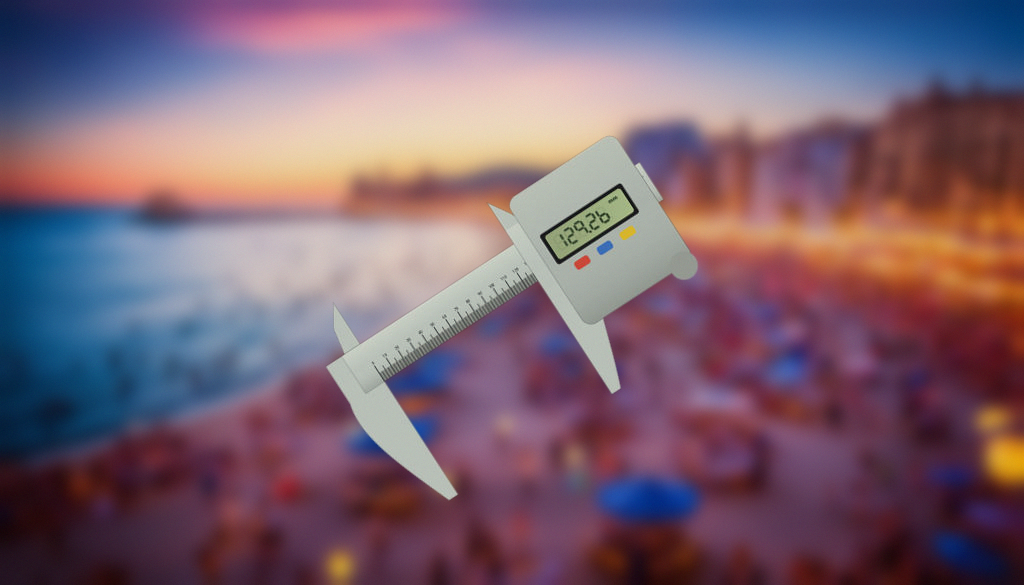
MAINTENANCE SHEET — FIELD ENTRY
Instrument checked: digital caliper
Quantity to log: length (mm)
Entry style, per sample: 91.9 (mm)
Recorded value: 129.26 (mm)
